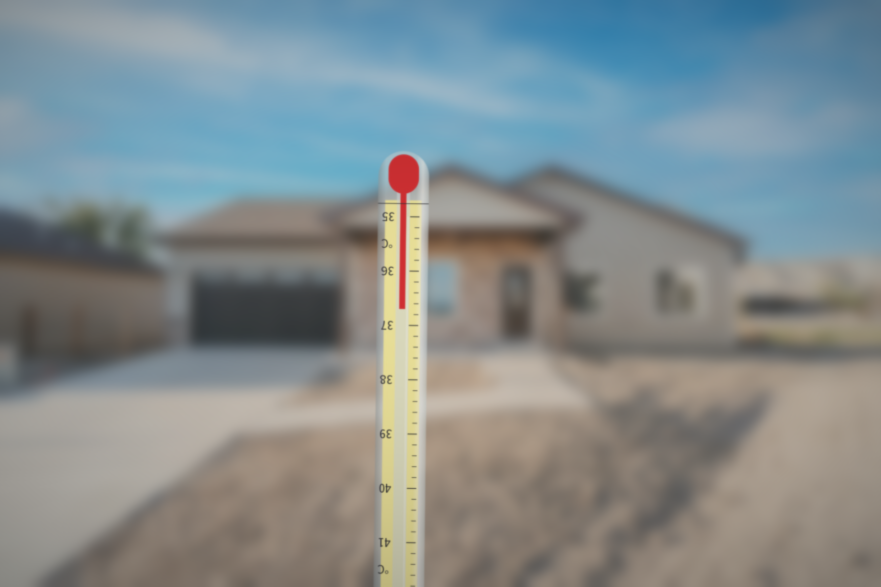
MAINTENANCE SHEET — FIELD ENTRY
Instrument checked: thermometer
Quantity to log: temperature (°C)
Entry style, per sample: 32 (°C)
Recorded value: 36.7 (°C)
